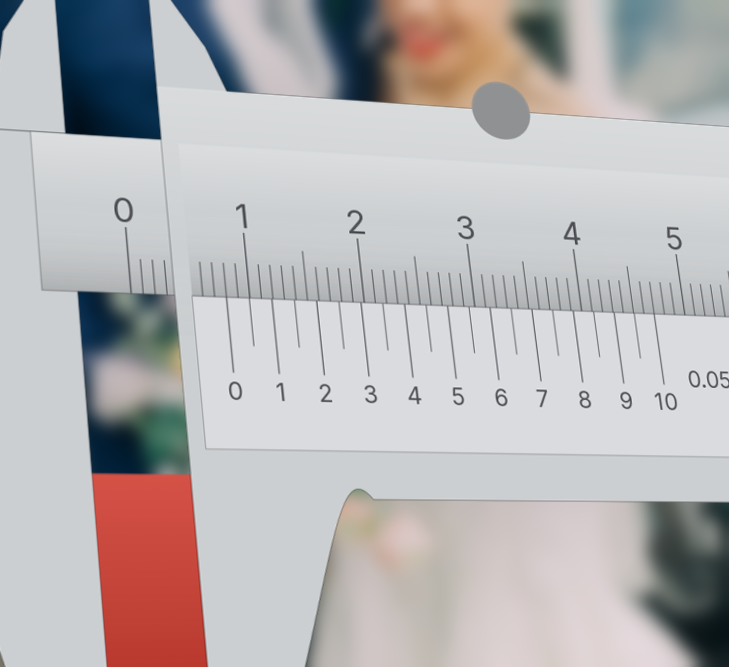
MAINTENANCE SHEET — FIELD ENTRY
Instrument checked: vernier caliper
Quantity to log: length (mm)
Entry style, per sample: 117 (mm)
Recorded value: 8.0 (mm)
